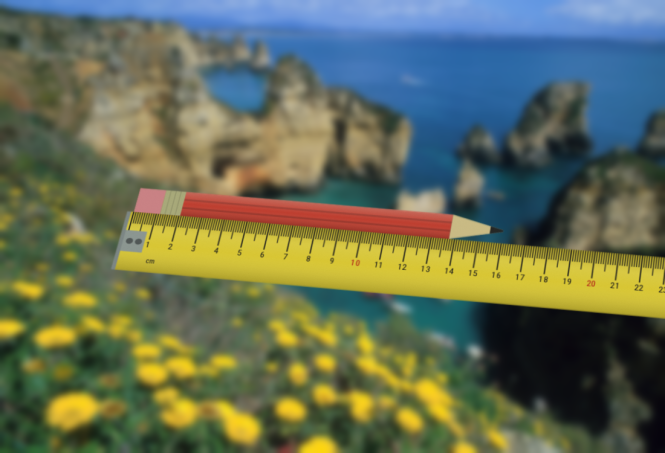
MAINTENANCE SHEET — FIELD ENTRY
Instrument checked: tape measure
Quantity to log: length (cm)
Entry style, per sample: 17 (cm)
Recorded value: 16 (cm)
